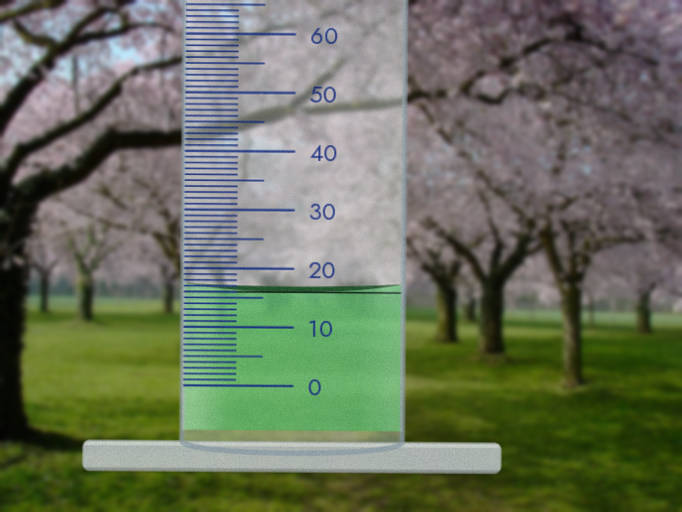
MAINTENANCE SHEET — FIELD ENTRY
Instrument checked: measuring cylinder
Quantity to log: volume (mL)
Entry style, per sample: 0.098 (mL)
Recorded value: 16 (mL)
